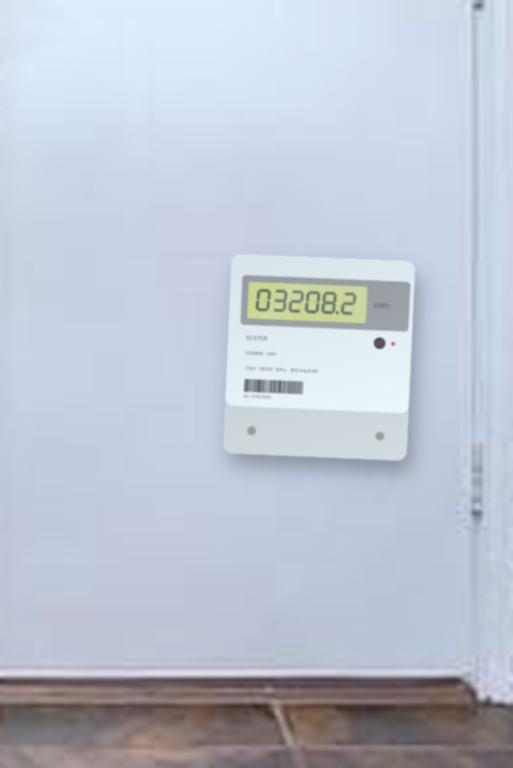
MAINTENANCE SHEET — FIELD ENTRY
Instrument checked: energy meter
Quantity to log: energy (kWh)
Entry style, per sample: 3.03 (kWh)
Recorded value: 3208.2 (kWh)
